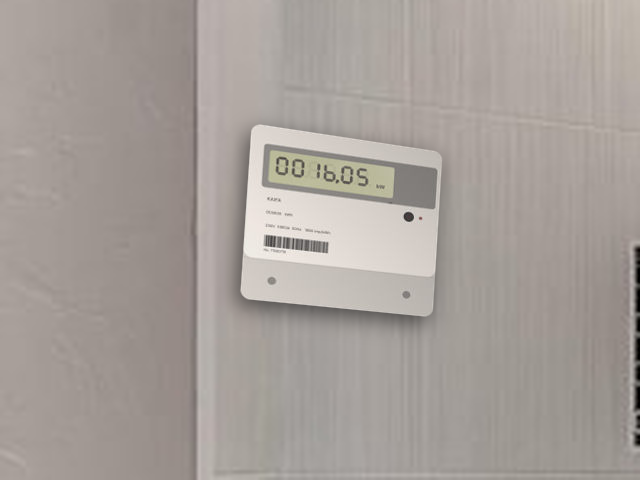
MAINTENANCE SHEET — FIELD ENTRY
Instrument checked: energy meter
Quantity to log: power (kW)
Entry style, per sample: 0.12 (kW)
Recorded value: 16.05 (kW)
